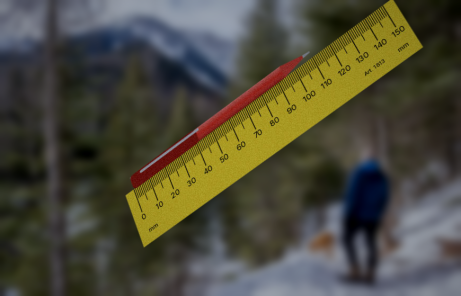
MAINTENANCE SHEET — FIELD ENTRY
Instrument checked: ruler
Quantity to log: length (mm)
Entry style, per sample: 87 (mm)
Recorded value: 110 (mm)
